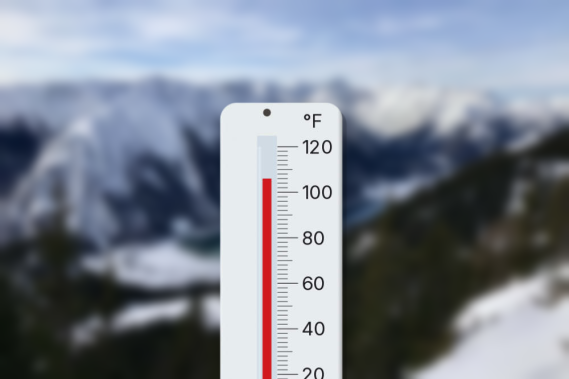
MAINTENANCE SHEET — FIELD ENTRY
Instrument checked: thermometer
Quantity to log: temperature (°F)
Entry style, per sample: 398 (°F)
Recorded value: 106 (°F)
